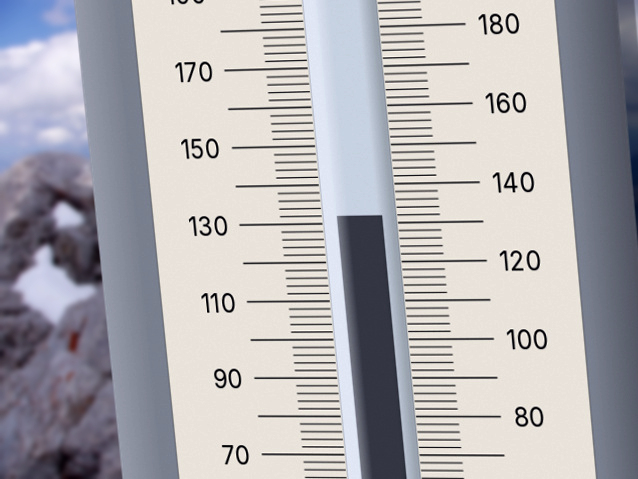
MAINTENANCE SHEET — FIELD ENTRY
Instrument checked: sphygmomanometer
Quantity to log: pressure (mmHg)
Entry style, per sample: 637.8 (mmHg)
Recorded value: 132 (mmHg)
